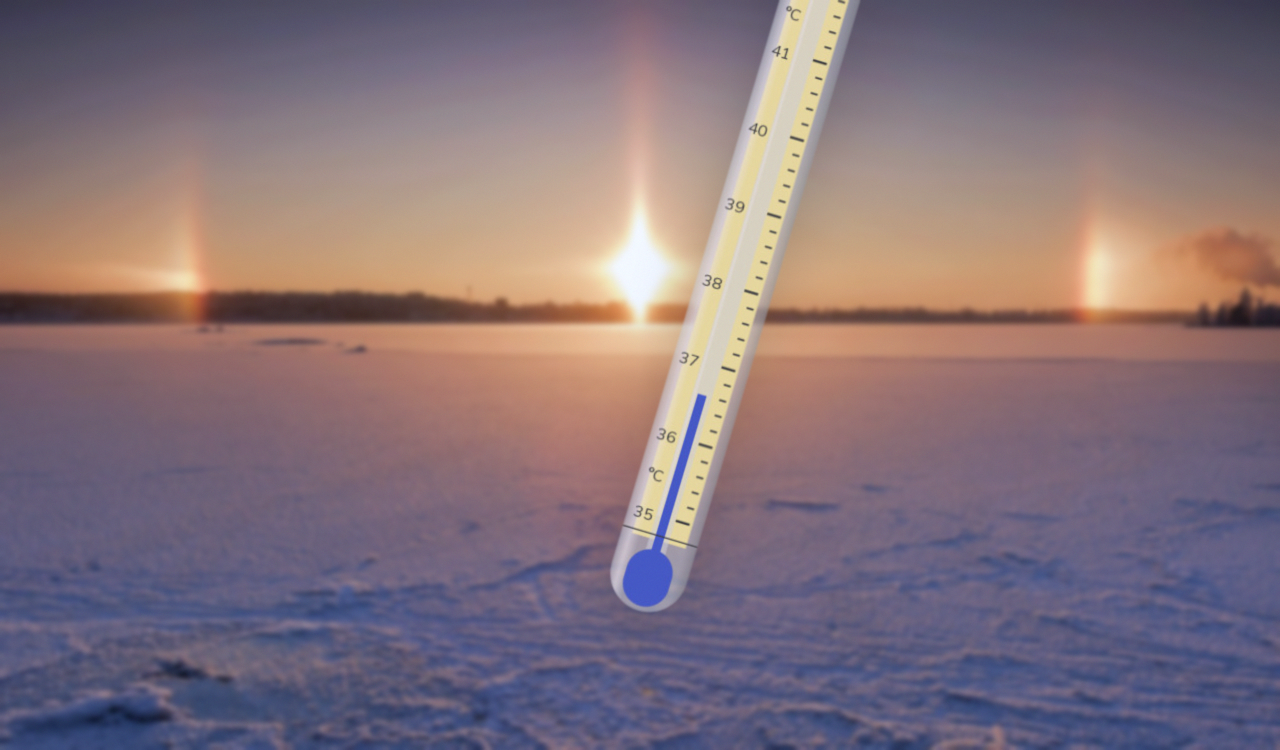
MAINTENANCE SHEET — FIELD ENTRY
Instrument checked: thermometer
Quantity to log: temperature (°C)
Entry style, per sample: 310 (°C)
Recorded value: 36.6 (°C)
